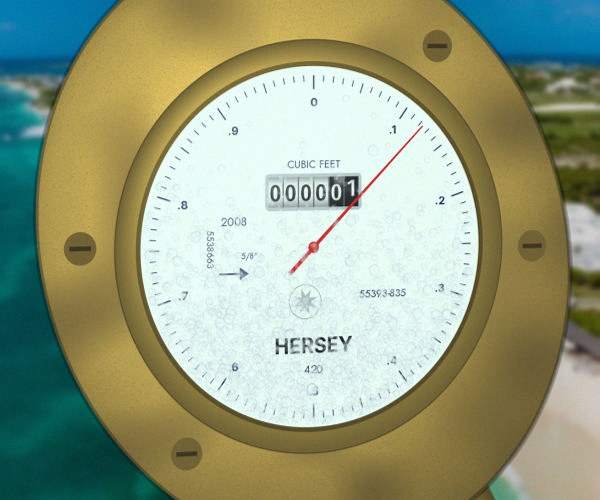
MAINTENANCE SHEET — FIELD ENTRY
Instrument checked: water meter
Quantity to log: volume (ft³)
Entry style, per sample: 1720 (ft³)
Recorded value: 1.12 (ft³)
